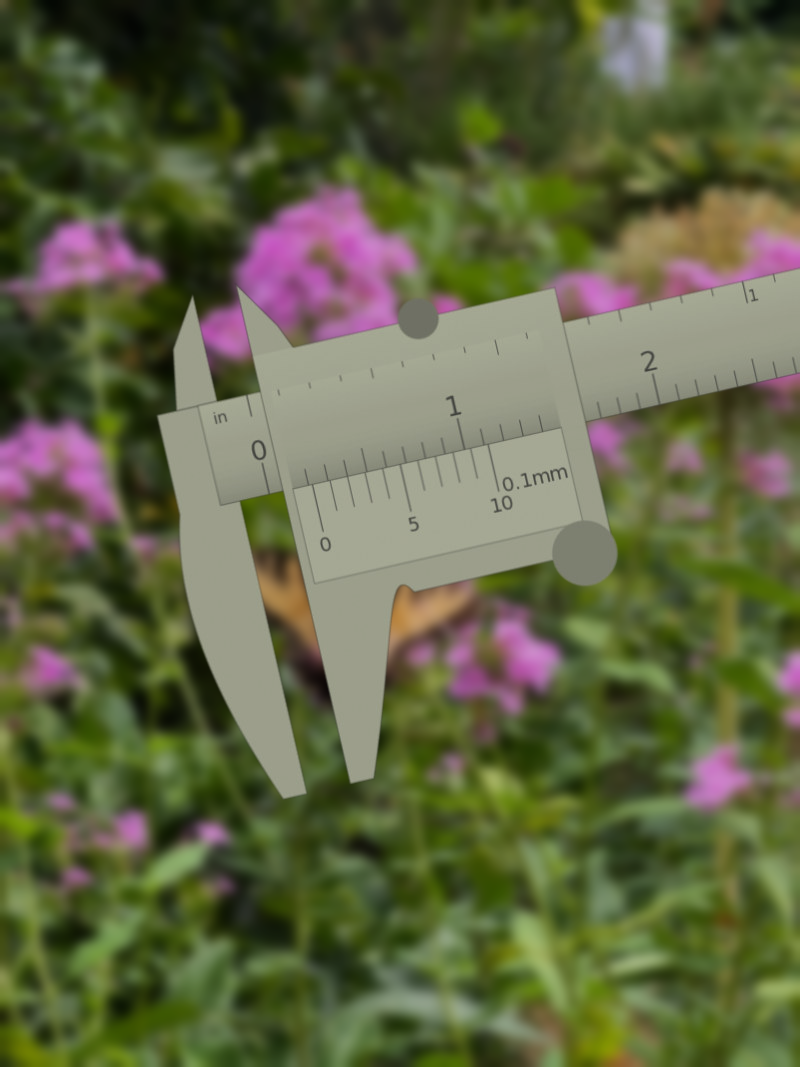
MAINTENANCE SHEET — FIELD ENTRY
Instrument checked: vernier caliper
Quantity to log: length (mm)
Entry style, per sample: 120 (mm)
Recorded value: 2.2 (mm)
